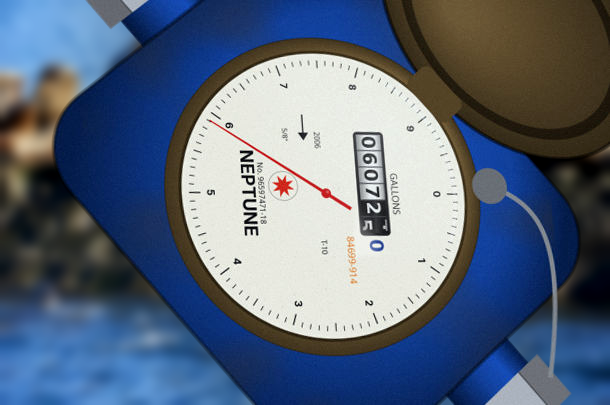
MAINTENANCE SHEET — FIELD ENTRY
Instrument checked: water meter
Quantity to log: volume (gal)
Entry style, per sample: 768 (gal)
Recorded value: 607245.9 (gal)
